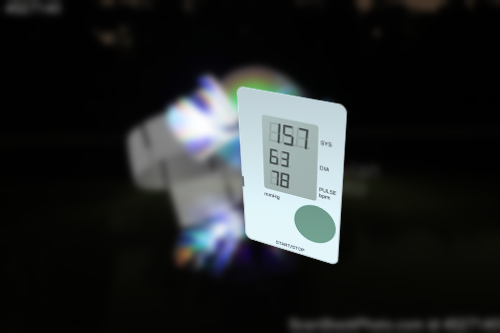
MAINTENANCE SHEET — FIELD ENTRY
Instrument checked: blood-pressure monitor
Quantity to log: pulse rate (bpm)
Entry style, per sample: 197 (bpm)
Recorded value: 78 (bpm)
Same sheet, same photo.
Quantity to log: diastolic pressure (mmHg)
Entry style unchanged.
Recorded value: 63 (mmHg)
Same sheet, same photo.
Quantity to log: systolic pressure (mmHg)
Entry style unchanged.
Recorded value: 157 (mmHg)
